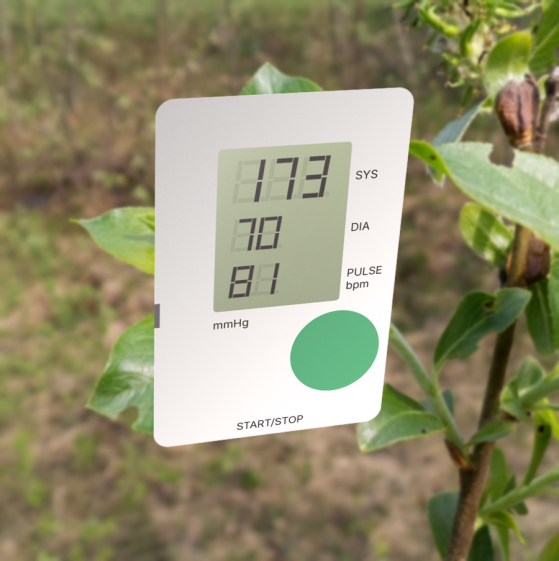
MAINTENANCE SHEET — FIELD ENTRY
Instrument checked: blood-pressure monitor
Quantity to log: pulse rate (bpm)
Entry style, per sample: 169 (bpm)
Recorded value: 81 (bpm)
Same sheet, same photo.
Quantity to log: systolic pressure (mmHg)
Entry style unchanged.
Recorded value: 173 (mmHg)
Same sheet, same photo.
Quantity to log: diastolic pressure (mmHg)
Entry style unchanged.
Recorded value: 70 (mmHg)
